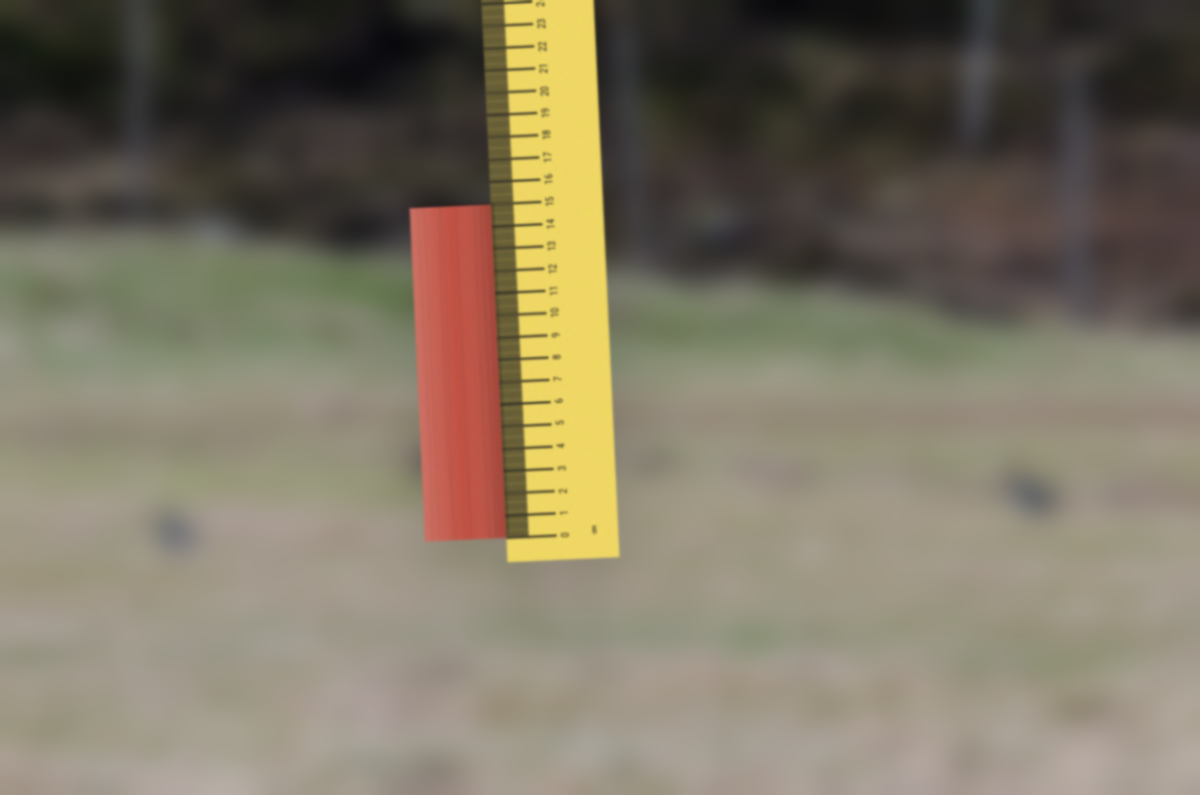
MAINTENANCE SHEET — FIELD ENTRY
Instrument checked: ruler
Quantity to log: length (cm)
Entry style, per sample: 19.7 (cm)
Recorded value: 15 (cm)
